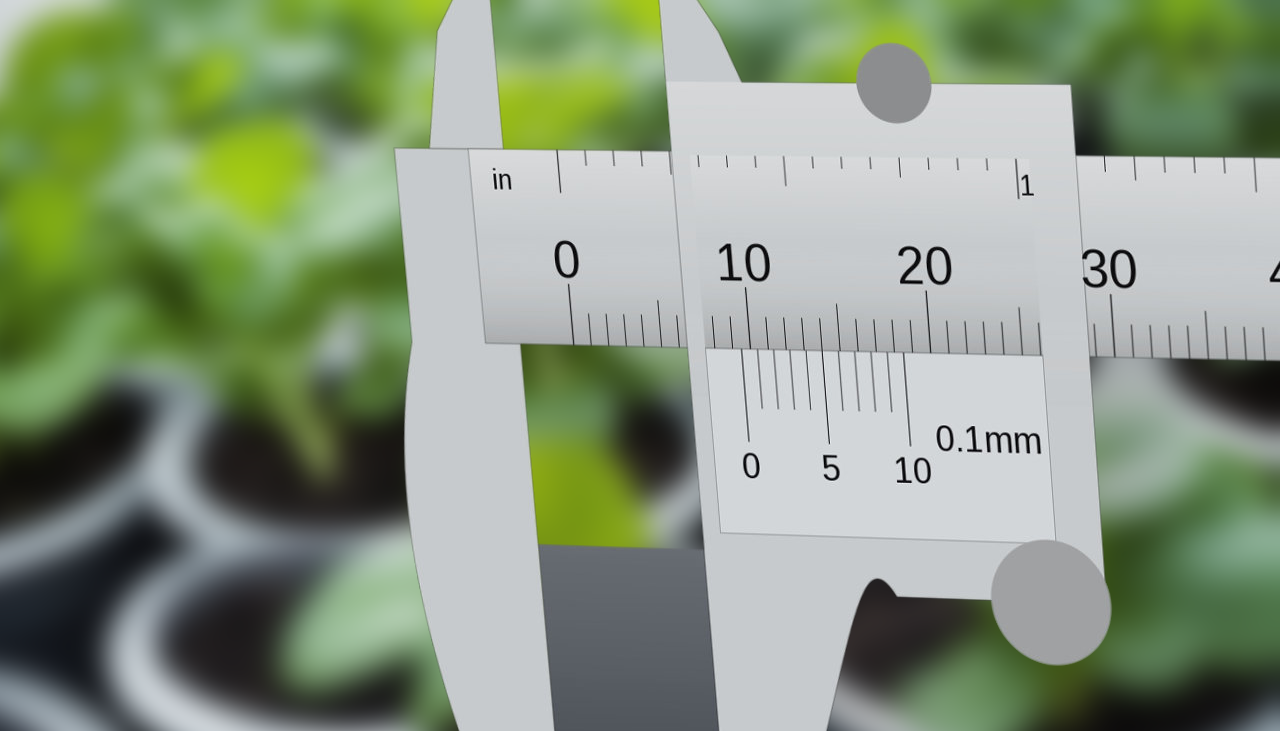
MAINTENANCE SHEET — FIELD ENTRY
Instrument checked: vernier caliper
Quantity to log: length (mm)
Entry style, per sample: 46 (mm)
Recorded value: 9.5 (mm)
